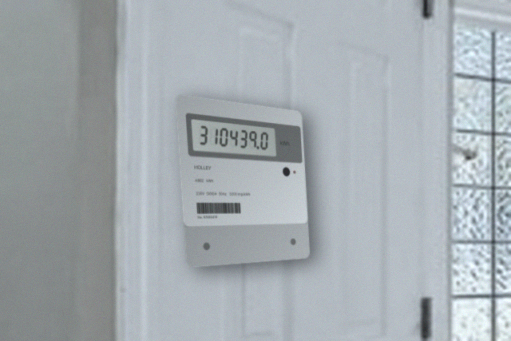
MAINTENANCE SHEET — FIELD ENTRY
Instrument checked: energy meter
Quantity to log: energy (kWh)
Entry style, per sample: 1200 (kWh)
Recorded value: 310439.0 (kWh)
